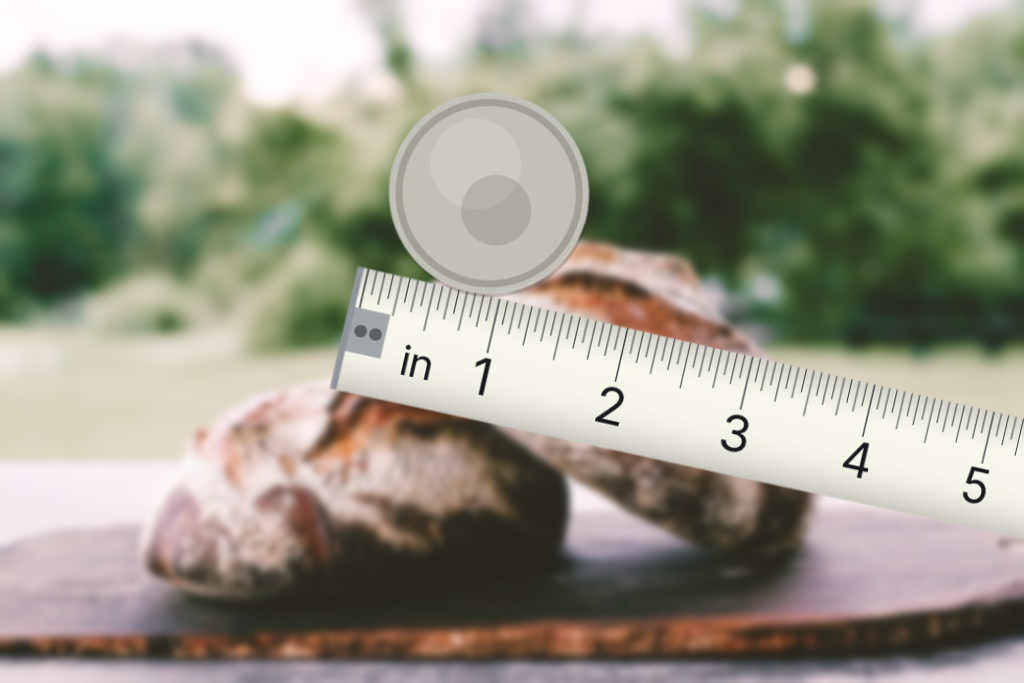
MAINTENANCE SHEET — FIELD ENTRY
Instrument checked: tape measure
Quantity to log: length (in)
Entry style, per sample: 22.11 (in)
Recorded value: 1.5 (in)
